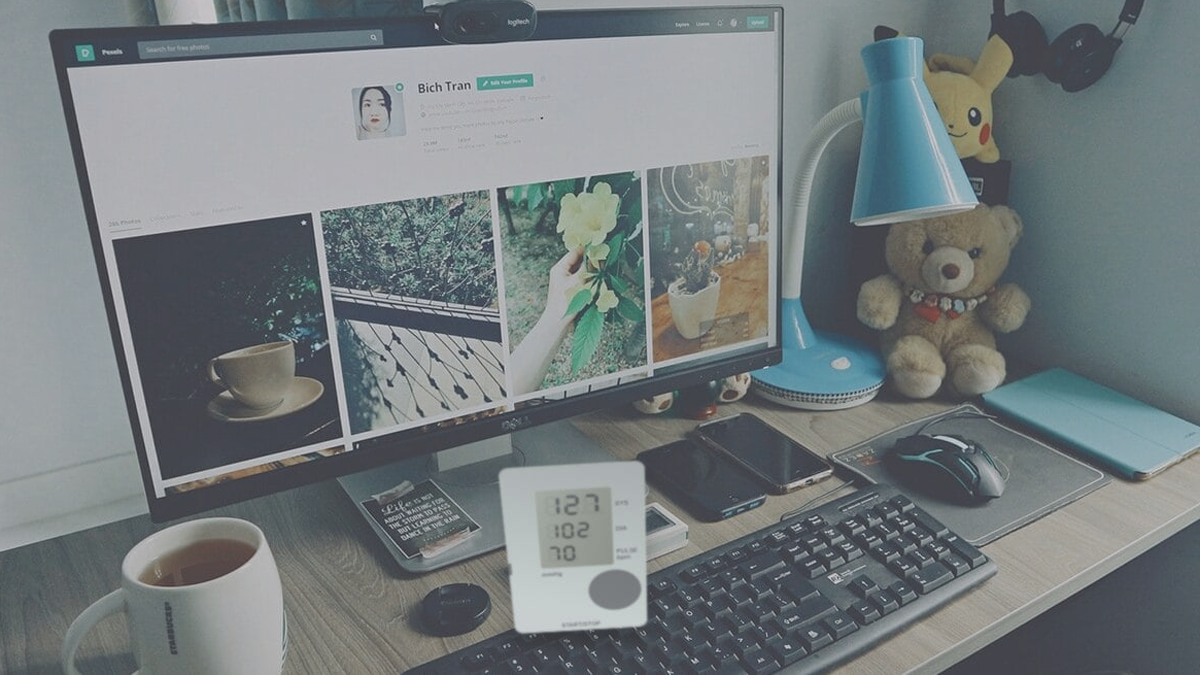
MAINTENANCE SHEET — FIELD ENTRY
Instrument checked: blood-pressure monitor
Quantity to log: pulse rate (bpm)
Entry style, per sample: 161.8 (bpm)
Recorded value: 70 (bpm)
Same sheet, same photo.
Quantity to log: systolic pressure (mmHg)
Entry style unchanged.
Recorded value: 127 (mmHg)
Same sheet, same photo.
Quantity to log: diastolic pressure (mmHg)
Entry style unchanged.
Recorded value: 102 (mmHg)
